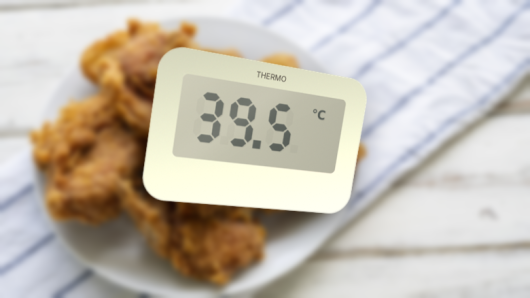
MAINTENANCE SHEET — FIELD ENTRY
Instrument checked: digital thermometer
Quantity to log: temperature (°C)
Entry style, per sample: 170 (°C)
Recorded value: 39.5 (°C)
